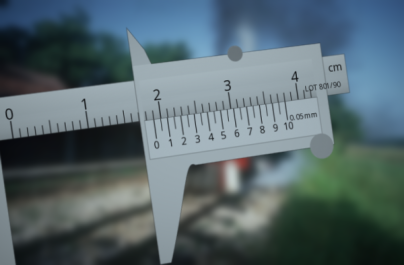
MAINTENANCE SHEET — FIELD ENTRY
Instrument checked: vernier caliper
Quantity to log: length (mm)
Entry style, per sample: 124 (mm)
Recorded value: 19.0 (mm)
